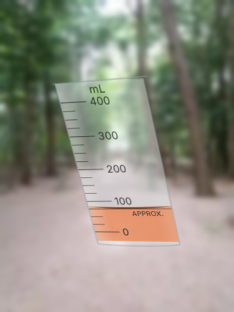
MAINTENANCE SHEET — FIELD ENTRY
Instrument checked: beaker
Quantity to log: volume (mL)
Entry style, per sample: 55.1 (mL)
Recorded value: 75 (mL)
